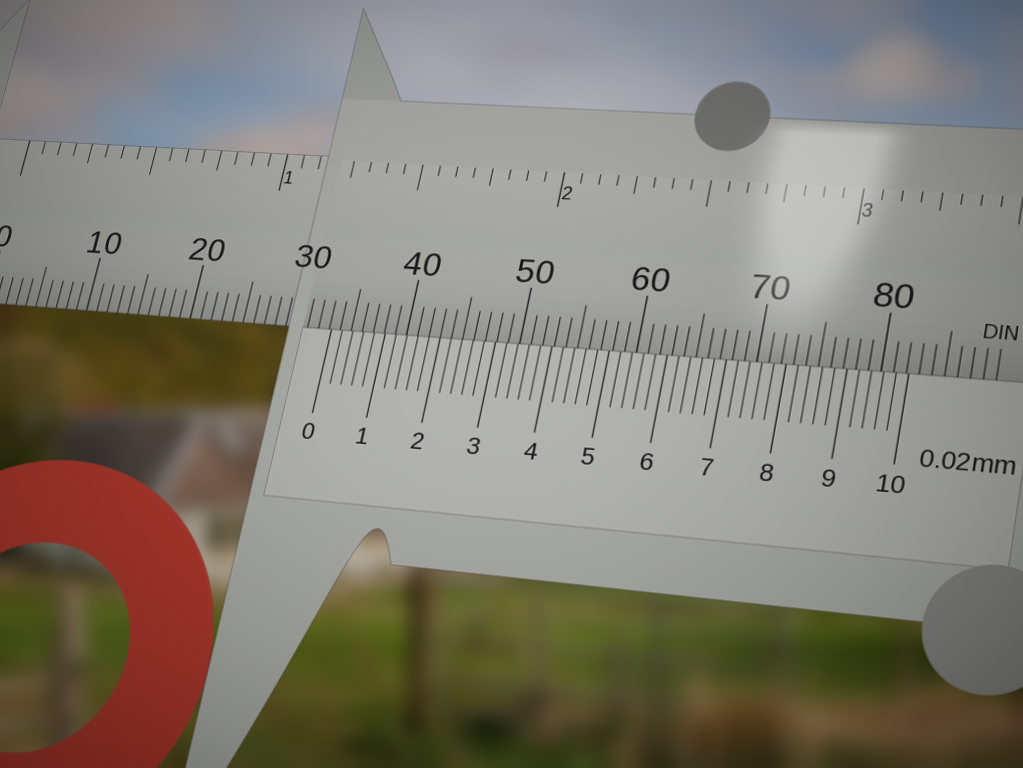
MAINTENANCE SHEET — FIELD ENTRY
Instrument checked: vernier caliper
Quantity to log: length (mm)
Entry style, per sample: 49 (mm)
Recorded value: 33.2 (mm)
